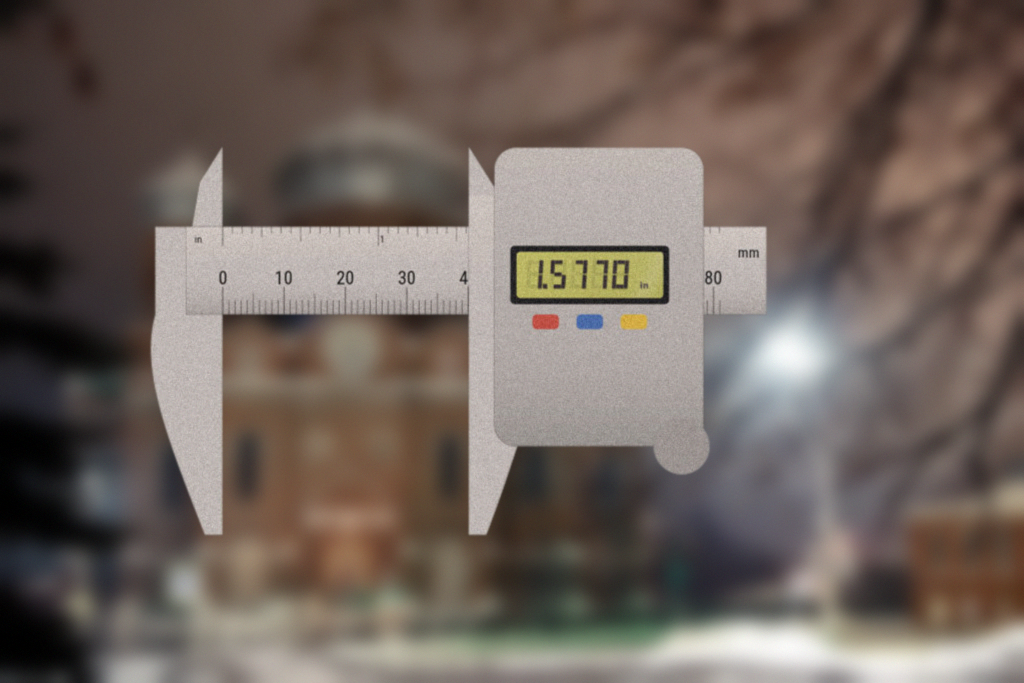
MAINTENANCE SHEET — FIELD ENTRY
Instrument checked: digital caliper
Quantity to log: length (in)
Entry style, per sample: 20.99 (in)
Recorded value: 1.5770 (in)
